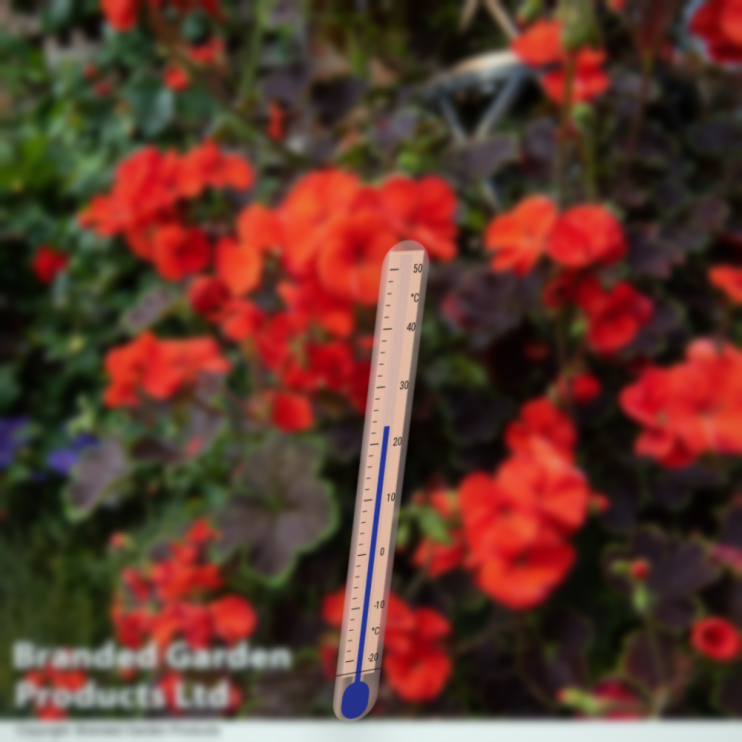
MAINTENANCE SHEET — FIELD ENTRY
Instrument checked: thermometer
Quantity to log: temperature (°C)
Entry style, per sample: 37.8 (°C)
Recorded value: 23 (°C)
